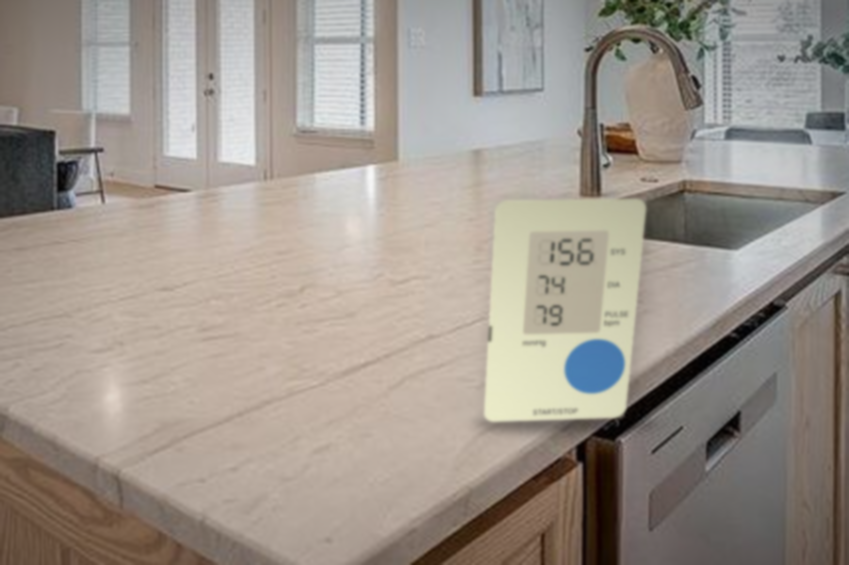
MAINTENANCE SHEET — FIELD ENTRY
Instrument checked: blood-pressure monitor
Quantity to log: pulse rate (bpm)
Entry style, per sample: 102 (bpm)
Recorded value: 79 (bpm)
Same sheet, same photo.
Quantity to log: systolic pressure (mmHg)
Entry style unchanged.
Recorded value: 156 (mmHg)
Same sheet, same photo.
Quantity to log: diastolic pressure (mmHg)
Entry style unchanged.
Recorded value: 74 (mmHg)
